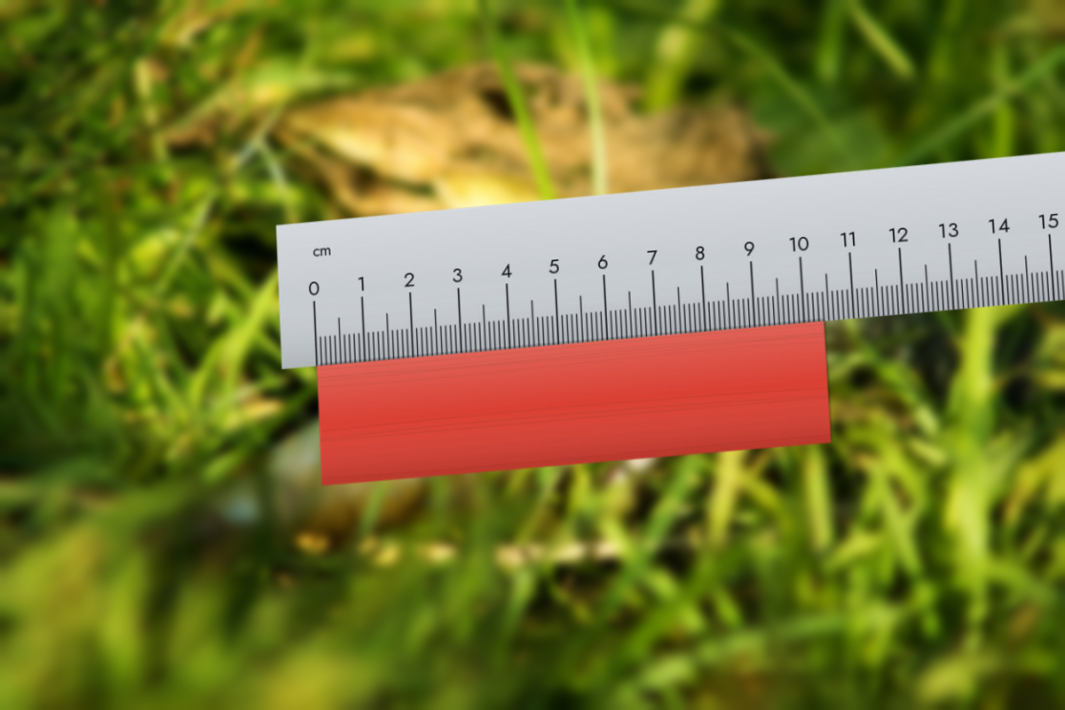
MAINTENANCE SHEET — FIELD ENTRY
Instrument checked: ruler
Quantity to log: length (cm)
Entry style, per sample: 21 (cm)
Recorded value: 10.4 (cm)
